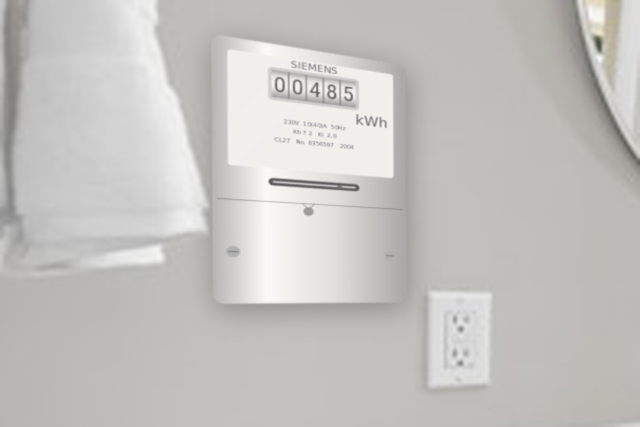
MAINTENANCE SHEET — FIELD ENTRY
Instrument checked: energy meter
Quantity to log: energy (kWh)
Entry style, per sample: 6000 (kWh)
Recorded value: 485 (kWh)
